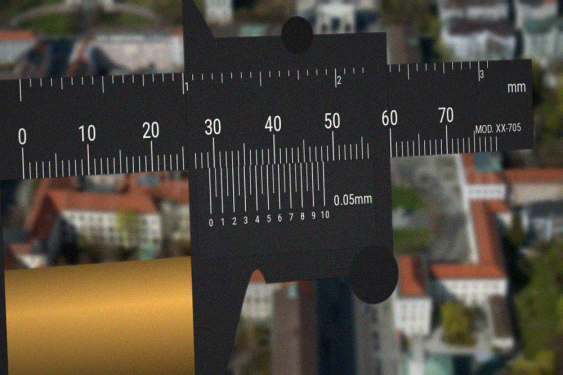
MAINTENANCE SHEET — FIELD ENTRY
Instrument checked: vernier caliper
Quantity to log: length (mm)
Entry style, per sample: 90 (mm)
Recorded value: 29.2 (mm)
